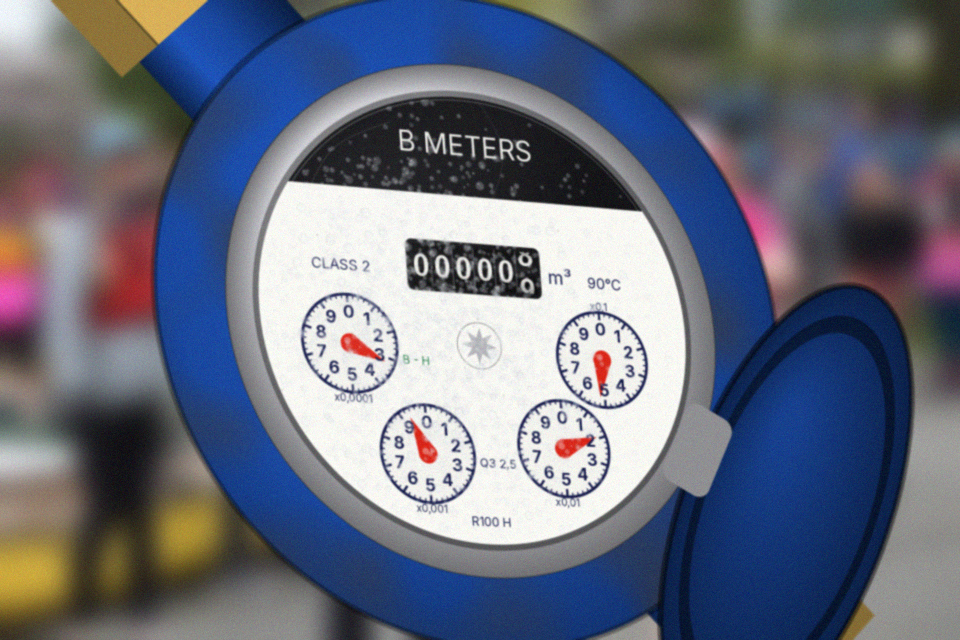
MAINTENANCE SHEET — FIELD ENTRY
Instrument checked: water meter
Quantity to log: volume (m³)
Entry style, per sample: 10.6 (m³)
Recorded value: 8.5193 (m³)
